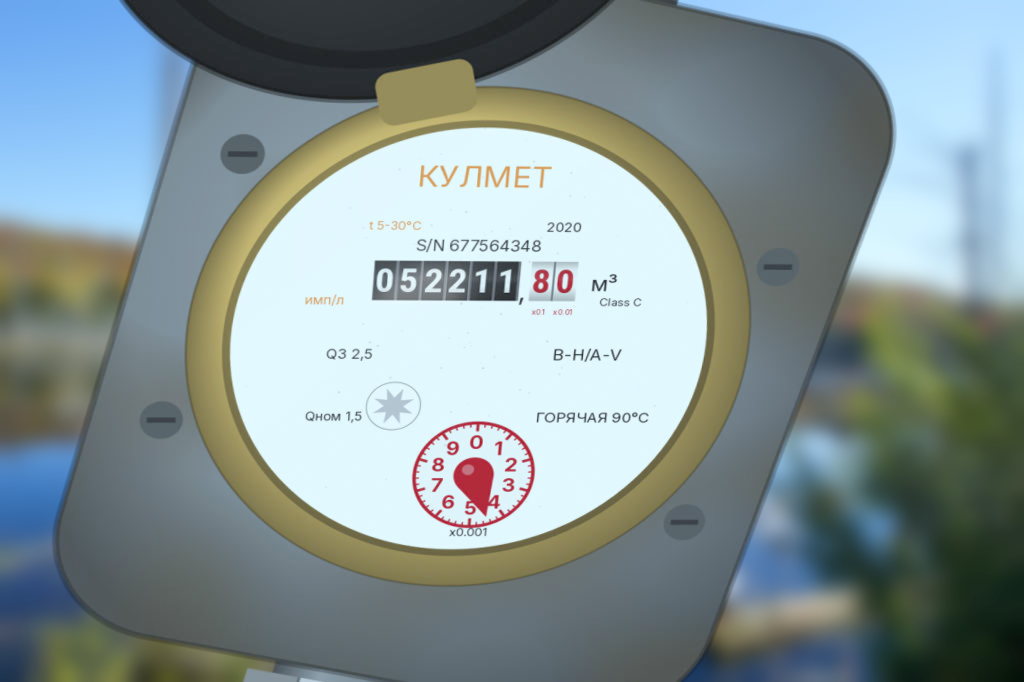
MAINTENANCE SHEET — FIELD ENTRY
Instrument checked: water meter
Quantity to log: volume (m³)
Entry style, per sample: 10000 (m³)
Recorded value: 52211.804 (m³)
